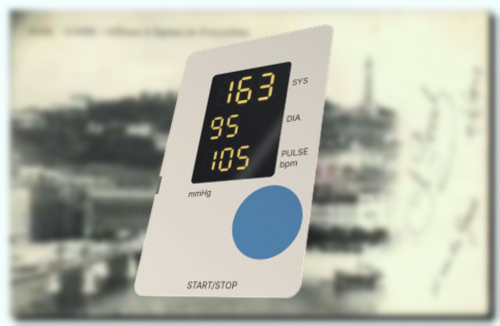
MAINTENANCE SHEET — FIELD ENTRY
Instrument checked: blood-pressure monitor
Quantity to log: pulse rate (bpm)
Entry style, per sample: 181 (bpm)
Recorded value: 105 (bpm)
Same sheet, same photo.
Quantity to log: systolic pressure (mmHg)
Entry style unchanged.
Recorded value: 163 (mmHg)
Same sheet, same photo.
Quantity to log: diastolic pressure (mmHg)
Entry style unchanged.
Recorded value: 95 (mmHg)
